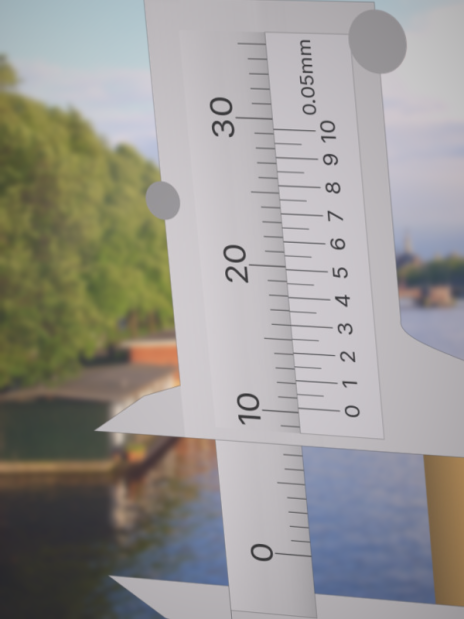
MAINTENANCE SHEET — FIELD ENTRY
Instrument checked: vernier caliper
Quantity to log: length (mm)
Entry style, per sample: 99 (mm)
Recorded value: 10.3 (mm)
